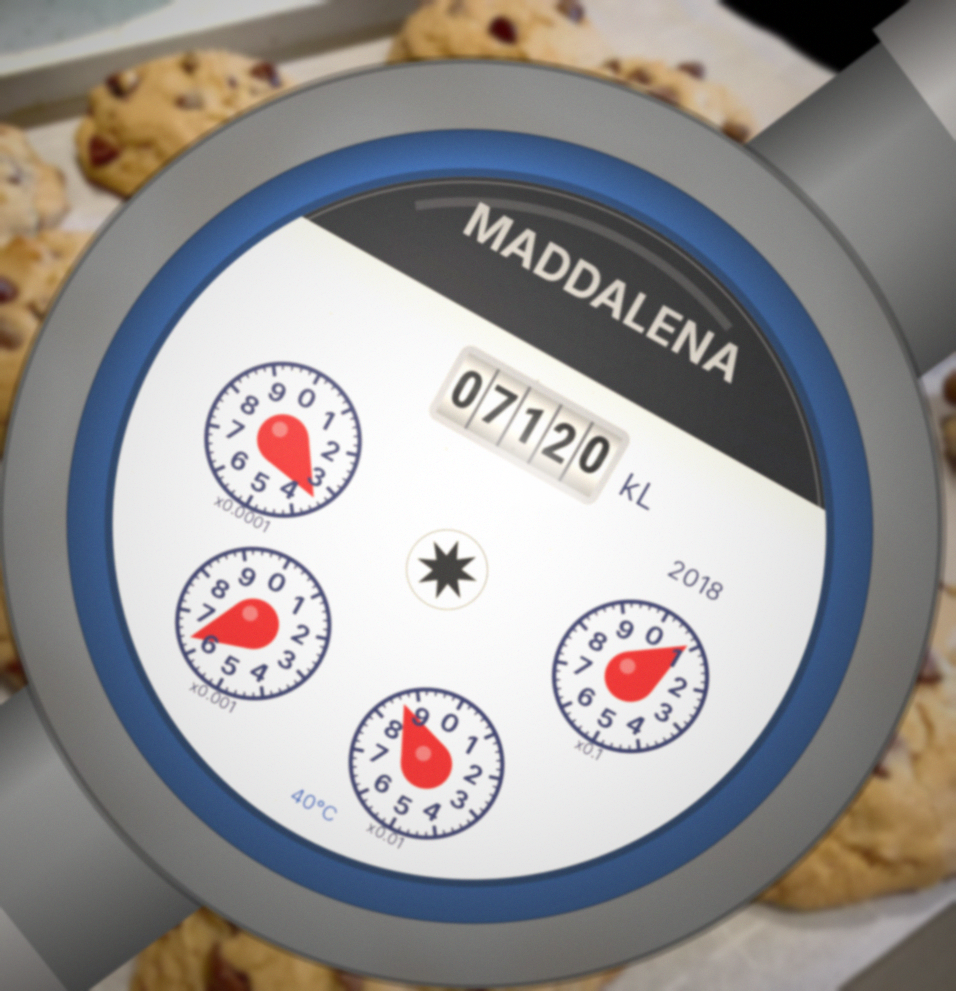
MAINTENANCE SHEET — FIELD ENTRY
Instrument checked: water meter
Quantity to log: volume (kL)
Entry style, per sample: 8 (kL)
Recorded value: 7120.0863 (kL)
